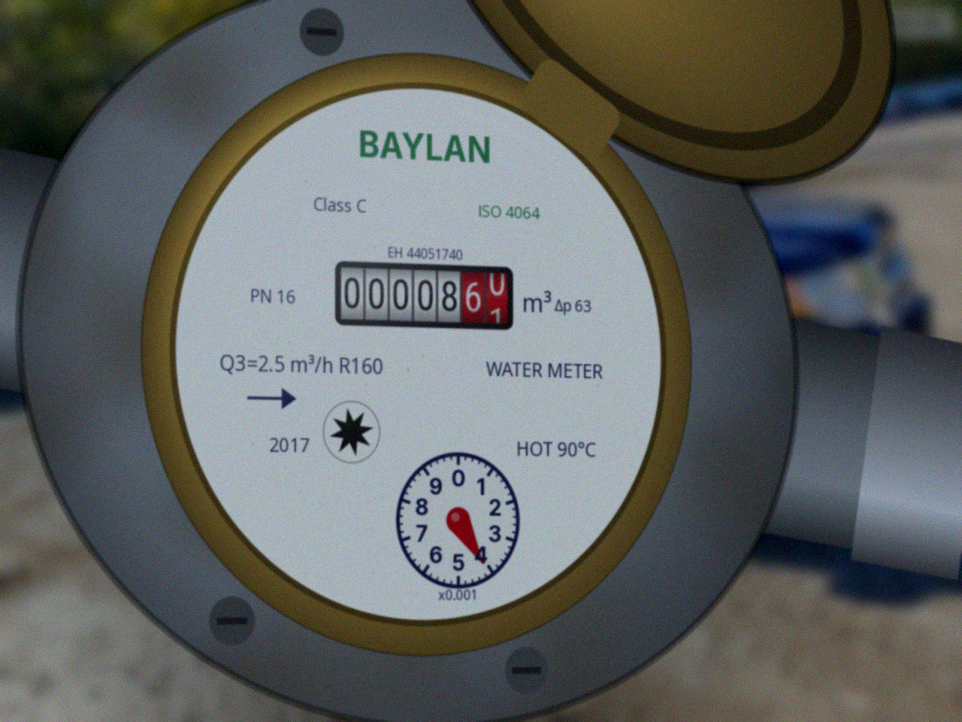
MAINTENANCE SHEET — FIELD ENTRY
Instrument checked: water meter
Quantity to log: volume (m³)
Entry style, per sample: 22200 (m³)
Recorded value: 8.604 (m³)
